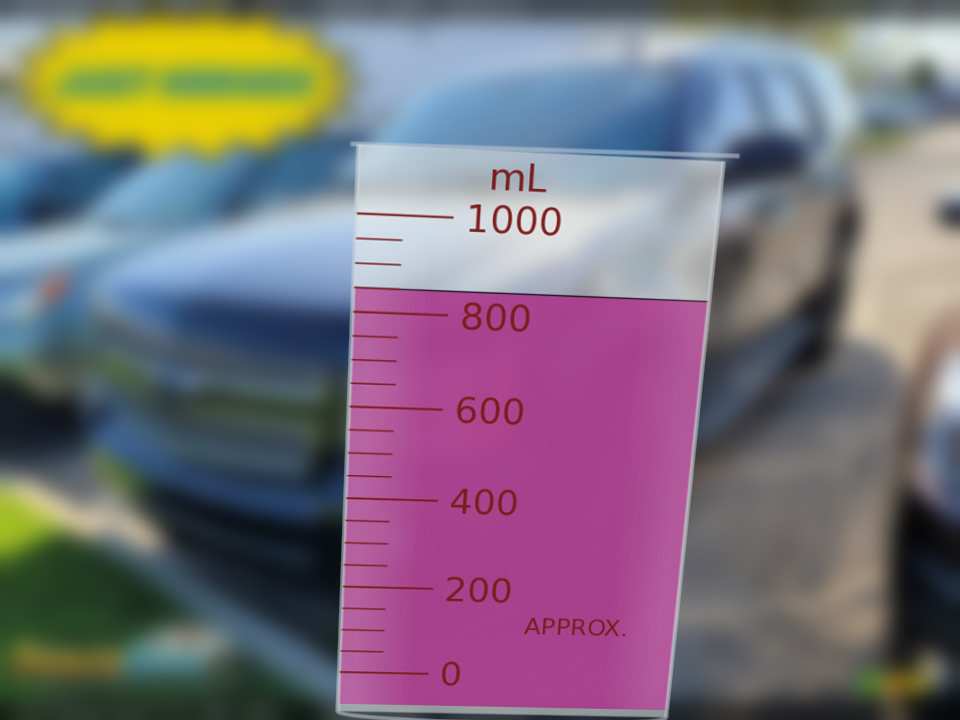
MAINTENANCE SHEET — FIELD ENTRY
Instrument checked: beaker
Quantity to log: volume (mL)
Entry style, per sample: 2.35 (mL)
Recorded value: 850 (mL)
